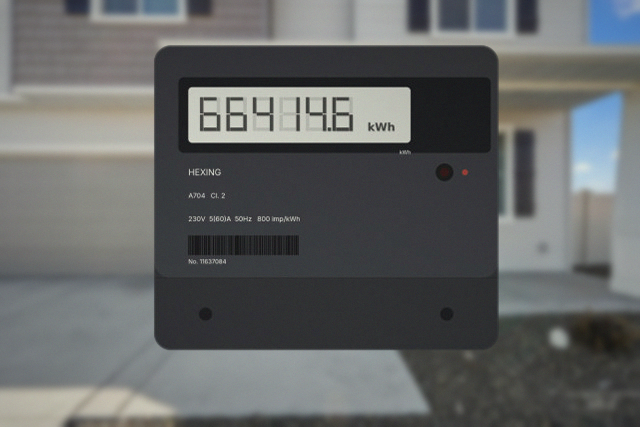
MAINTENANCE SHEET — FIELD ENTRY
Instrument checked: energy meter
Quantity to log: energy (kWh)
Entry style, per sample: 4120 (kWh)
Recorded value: 66414.6 (kWh)
